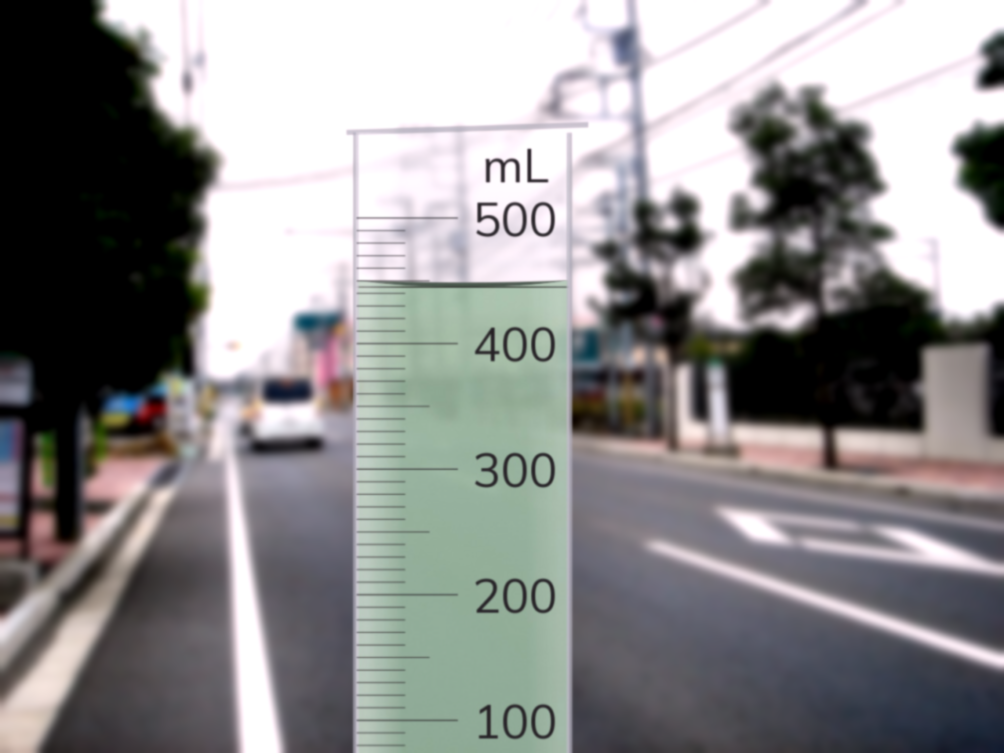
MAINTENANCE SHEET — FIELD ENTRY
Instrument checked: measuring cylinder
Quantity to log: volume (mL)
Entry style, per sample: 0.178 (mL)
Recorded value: 445 (mL)
